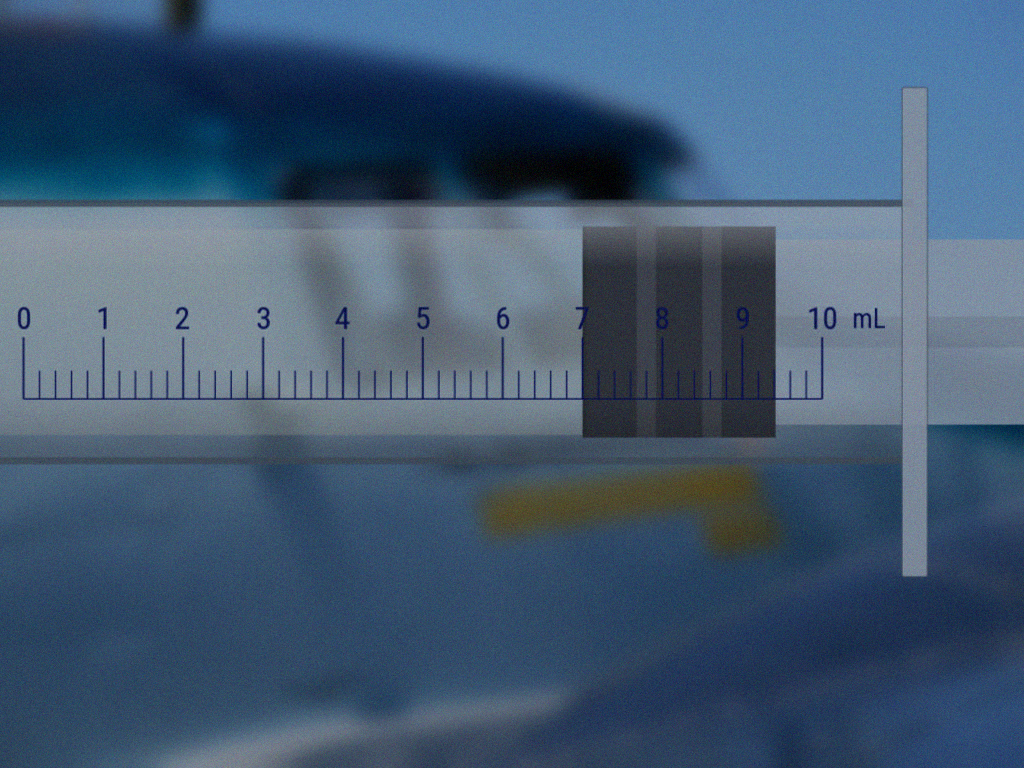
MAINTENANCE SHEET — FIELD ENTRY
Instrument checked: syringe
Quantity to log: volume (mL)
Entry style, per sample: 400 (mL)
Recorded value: 7 (mL)
